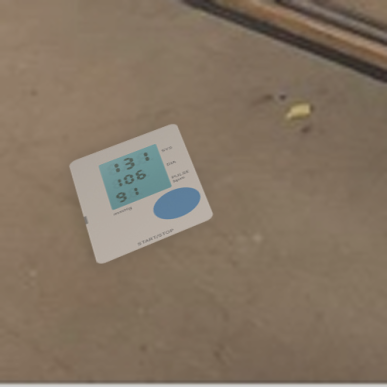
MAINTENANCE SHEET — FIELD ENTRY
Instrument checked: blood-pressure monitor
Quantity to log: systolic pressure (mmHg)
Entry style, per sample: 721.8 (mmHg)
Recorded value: 131 (mmHg)
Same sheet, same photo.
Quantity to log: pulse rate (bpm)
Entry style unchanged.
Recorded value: 91 (bpm)
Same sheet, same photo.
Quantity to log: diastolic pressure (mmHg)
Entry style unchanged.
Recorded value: 106 (mmHg)
